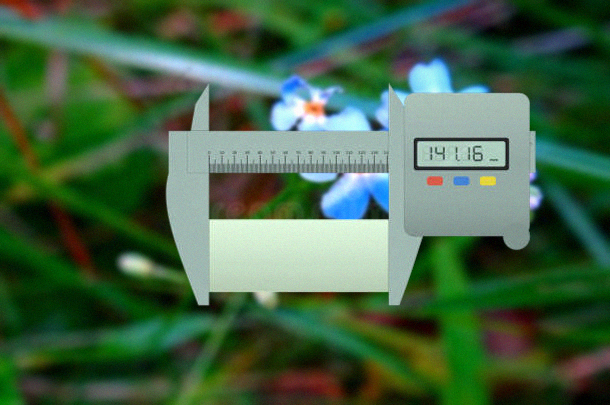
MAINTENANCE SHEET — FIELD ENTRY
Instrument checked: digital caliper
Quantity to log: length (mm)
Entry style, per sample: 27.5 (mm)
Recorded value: 141.16 (mm)
